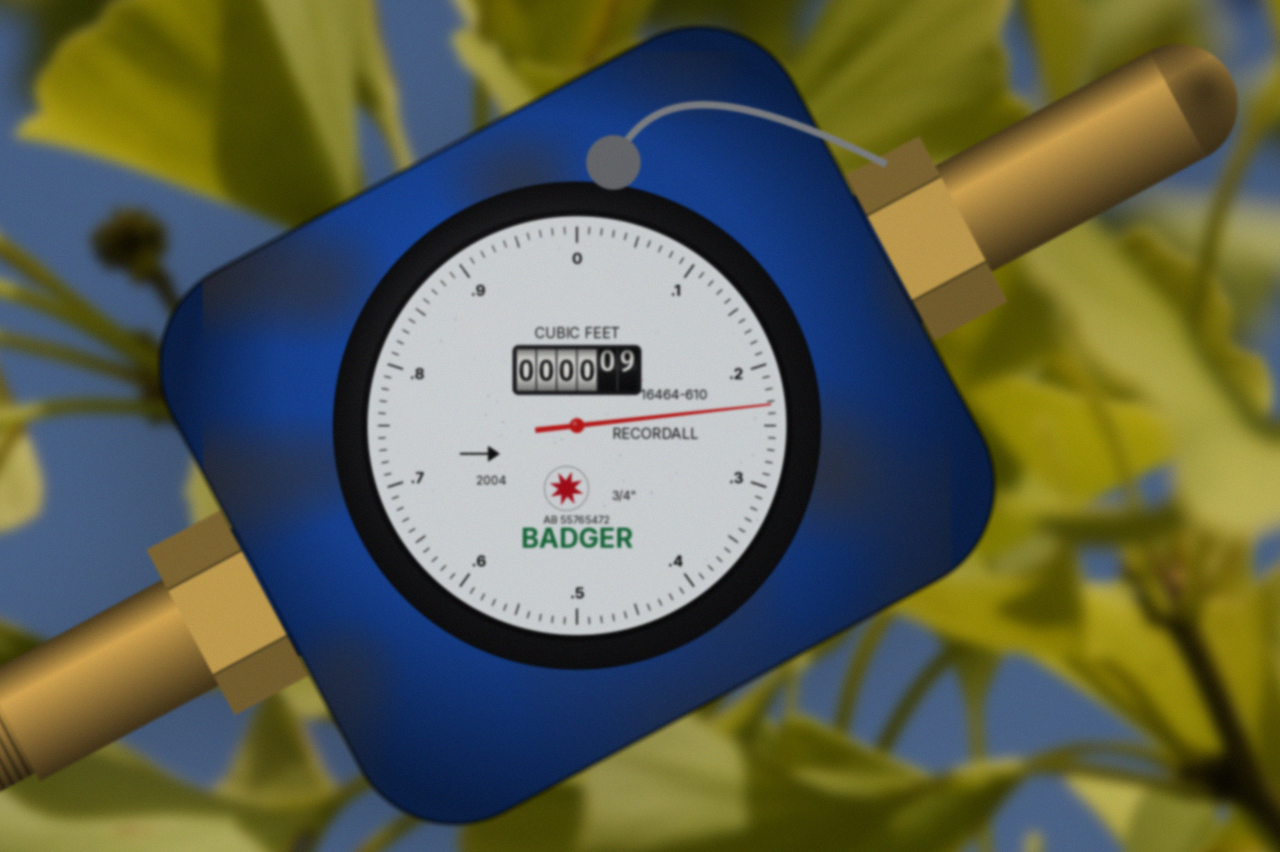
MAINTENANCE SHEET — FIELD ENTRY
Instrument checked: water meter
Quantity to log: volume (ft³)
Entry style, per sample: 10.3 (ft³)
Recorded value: 9.23 (ft³)
